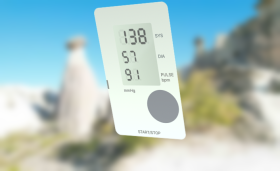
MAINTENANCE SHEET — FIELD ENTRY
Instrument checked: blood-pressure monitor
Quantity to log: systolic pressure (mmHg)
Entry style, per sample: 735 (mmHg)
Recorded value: 138 (mmHg)
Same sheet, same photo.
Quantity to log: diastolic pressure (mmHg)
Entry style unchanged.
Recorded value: 57 (mmHg)
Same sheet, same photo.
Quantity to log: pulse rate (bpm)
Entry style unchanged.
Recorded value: 91 (bpm)
